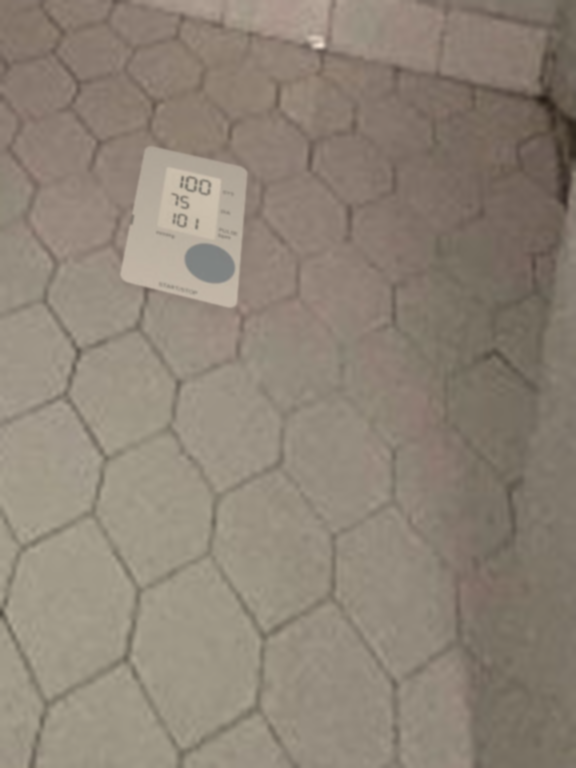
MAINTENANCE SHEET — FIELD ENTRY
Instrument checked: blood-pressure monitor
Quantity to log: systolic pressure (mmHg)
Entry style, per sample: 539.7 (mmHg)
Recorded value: 100 (mmHg)
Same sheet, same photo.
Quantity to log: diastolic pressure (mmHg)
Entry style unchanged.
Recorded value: 75 (mmHg)
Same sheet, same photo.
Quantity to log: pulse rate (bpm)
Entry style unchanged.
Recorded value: 101 (bpm)
